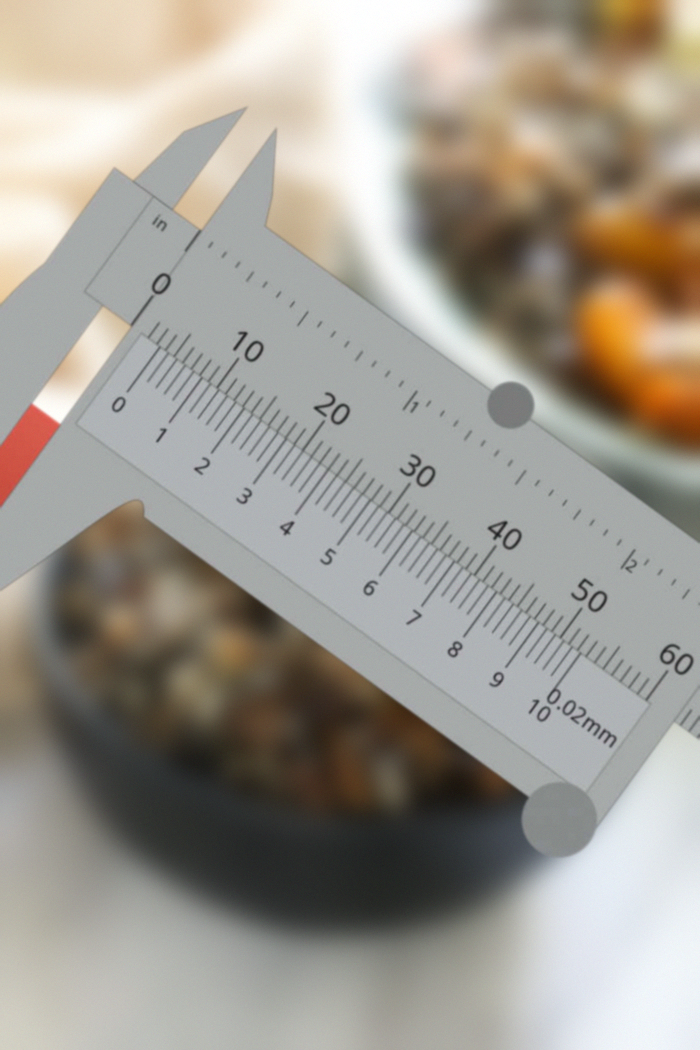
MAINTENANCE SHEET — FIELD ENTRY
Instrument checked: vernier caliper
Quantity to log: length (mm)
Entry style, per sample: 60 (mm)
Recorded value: 3.4 (mm)
